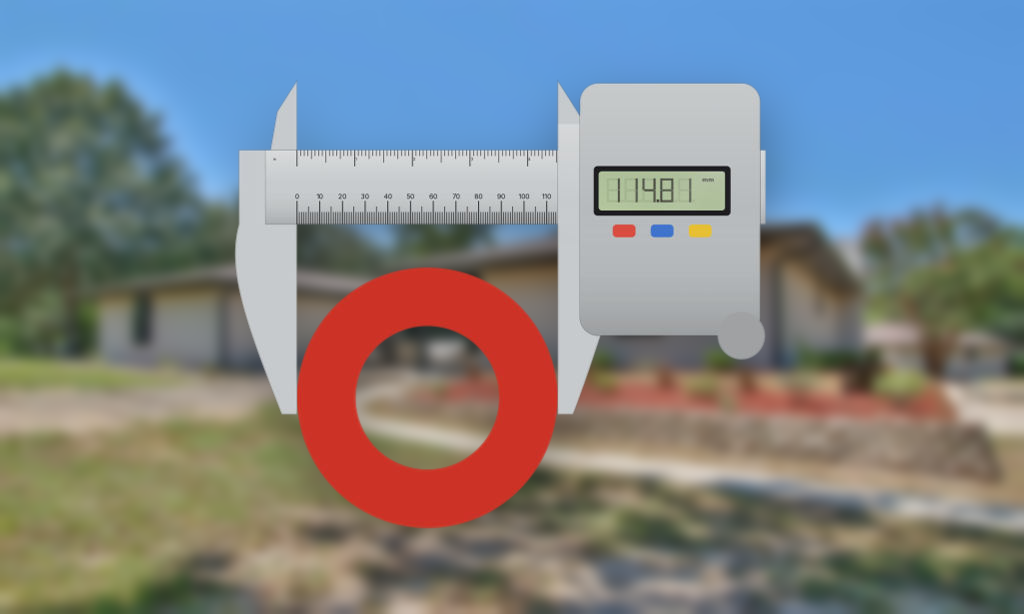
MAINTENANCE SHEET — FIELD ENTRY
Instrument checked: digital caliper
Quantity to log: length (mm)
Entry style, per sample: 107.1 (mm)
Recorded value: 114.81 (mm)
